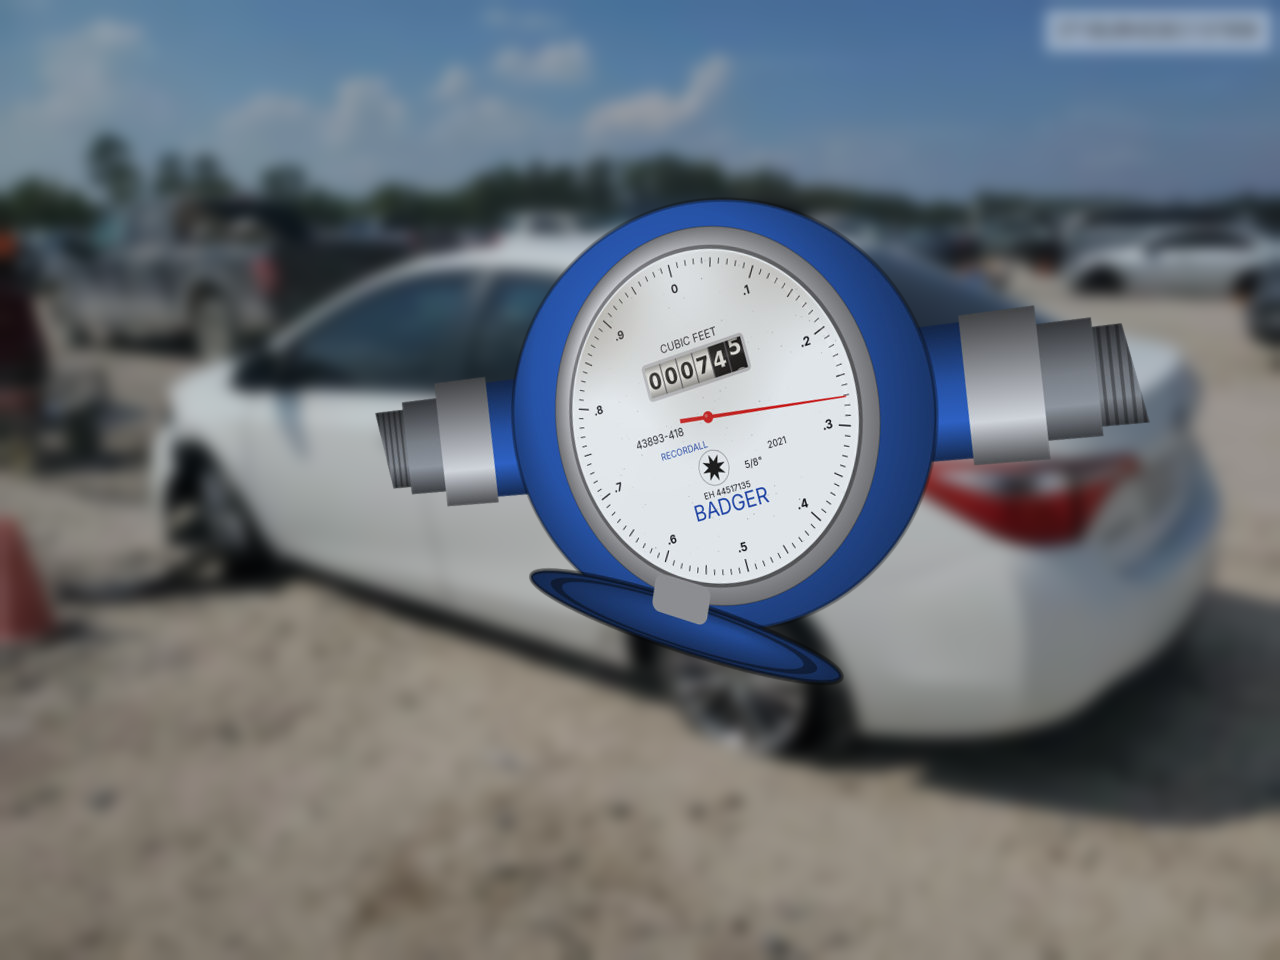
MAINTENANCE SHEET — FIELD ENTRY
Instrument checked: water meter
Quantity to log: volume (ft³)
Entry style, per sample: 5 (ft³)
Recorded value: 745.27 (ft³)
